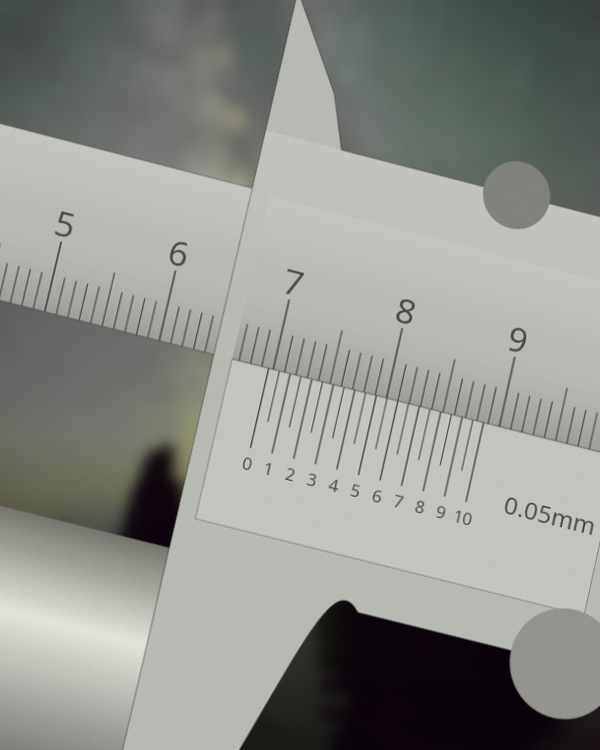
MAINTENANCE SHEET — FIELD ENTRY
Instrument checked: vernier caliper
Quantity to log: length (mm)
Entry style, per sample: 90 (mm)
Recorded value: 69.6 (mm)
